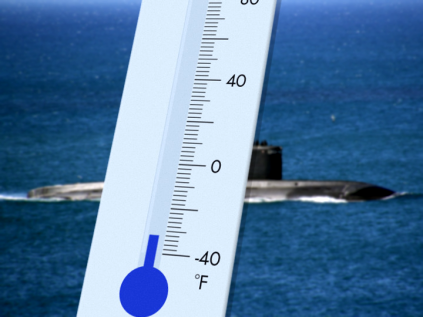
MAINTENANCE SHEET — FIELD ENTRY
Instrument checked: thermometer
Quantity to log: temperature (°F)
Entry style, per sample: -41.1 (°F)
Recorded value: -32 (°F)
